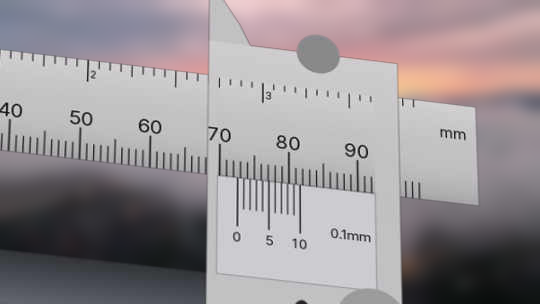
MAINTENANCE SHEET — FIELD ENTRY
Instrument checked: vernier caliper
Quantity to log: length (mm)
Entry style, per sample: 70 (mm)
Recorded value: 72.6 (mm)
